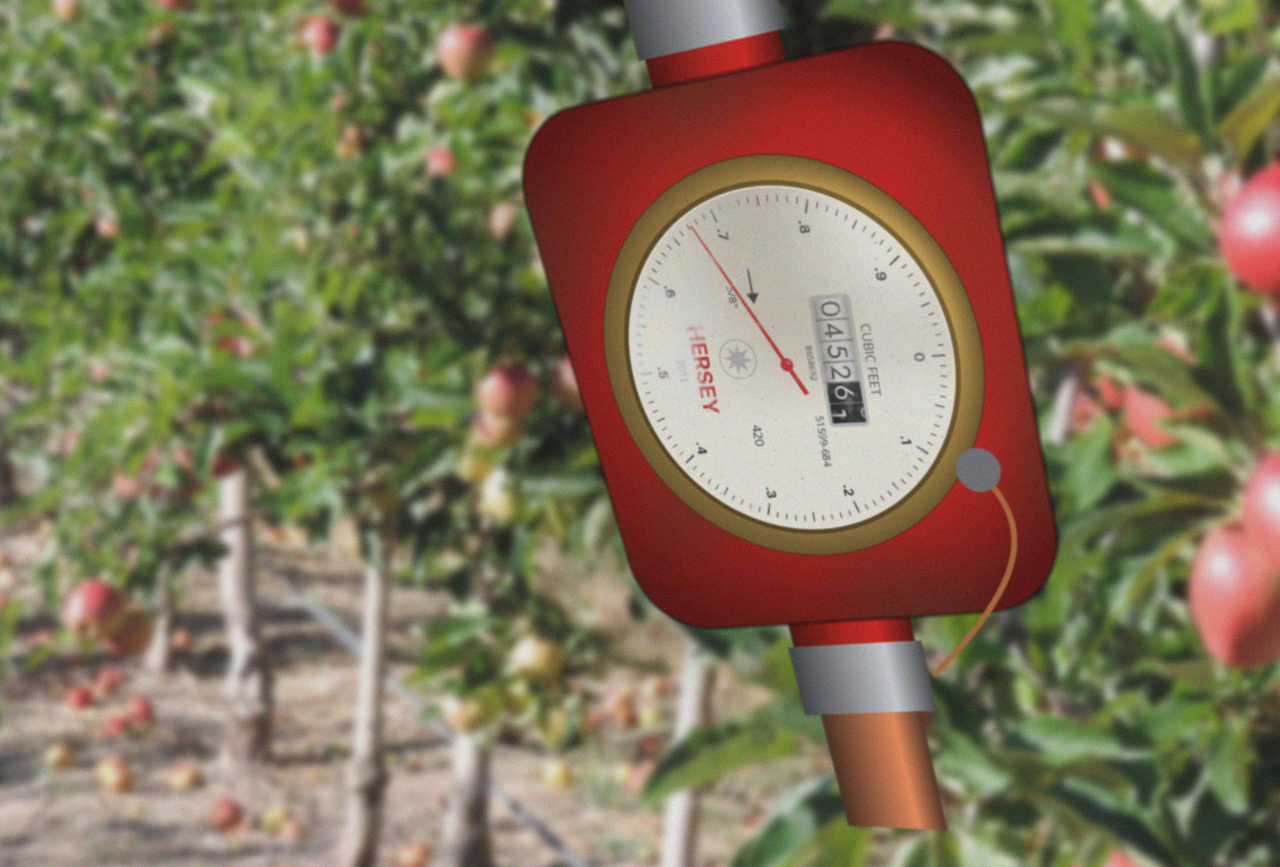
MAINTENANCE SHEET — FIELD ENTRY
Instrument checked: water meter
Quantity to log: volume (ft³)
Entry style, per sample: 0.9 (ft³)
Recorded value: 45260.67 (ft³)
